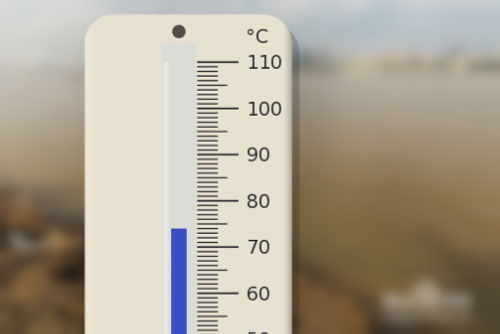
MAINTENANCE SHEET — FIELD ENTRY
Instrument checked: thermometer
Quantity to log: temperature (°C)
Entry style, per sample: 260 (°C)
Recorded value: 74 (°C)
